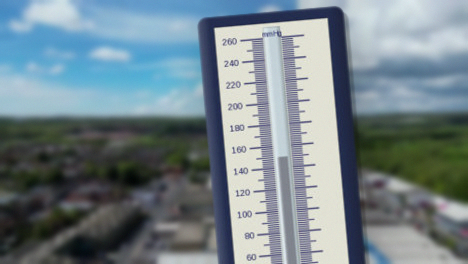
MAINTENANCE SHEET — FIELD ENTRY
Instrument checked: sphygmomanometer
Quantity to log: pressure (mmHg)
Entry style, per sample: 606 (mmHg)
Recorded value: 150 (mmHg)
